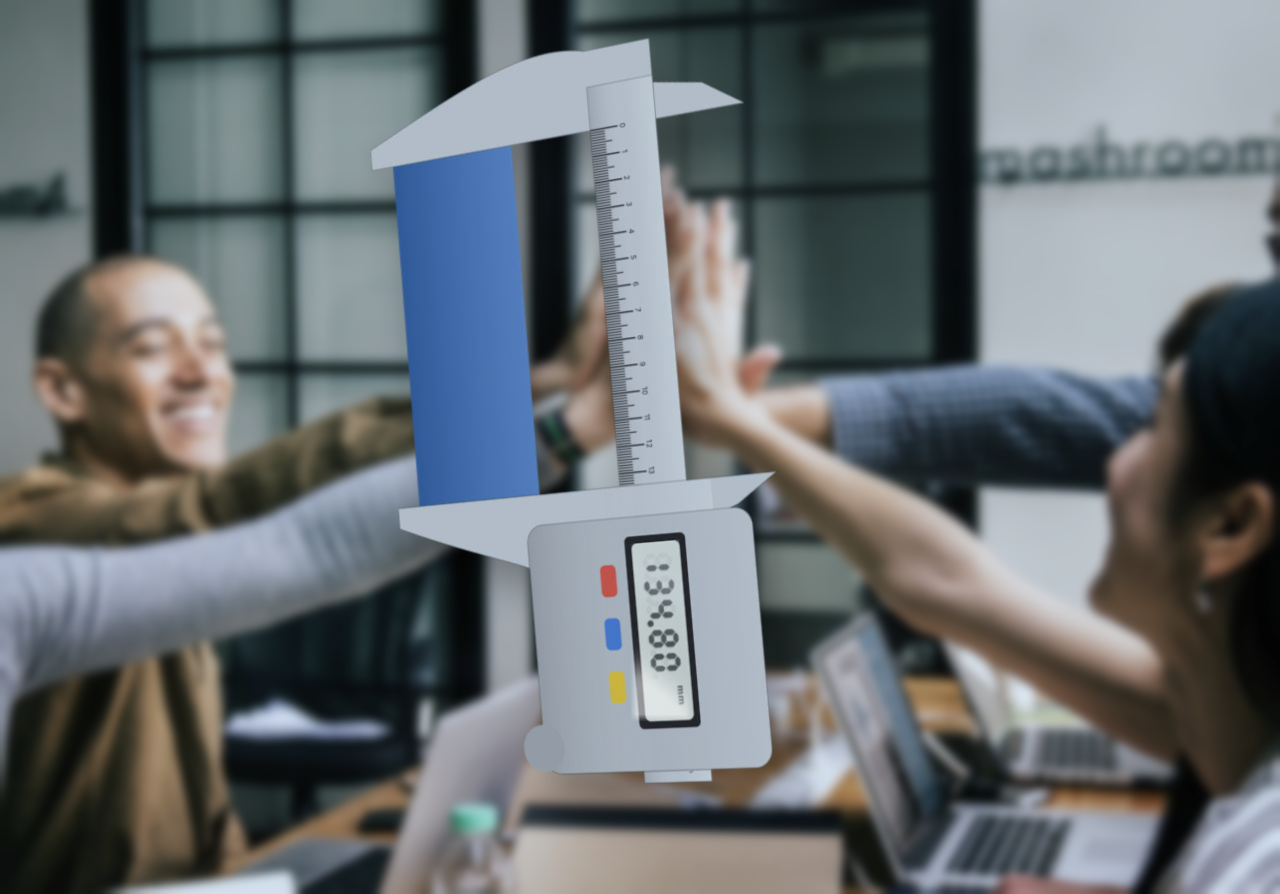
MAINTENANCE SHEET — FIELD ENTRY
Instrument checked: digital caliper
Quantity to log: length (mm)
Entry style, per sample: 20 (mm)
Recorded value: 134.80 (mm)
